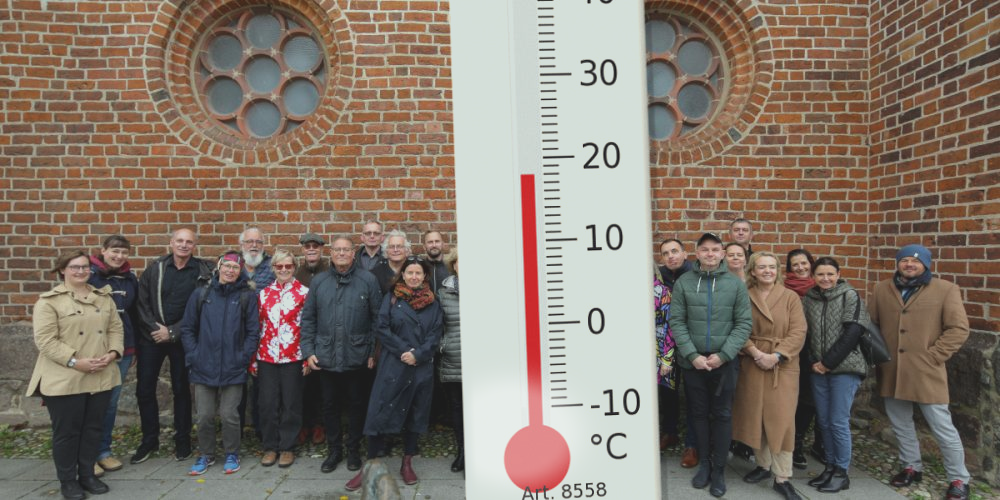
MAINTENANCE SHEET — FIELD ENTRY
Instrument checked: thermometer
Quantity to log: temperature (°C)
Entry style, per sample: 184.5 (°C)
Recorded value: 18 (°C)
